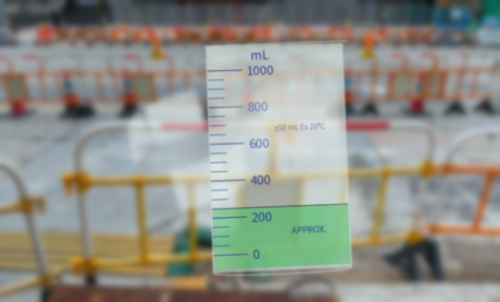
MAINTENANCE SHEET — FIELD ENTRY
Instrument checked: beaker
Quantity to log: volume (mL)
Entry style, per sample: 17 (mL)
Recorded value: 250 (mL)
